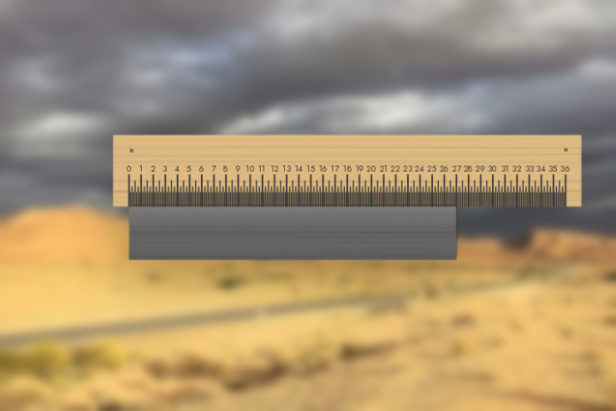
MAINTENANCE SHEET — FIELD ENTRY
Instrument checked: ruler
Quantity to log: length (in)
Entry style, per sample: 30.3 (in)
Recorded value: 27 (in)
